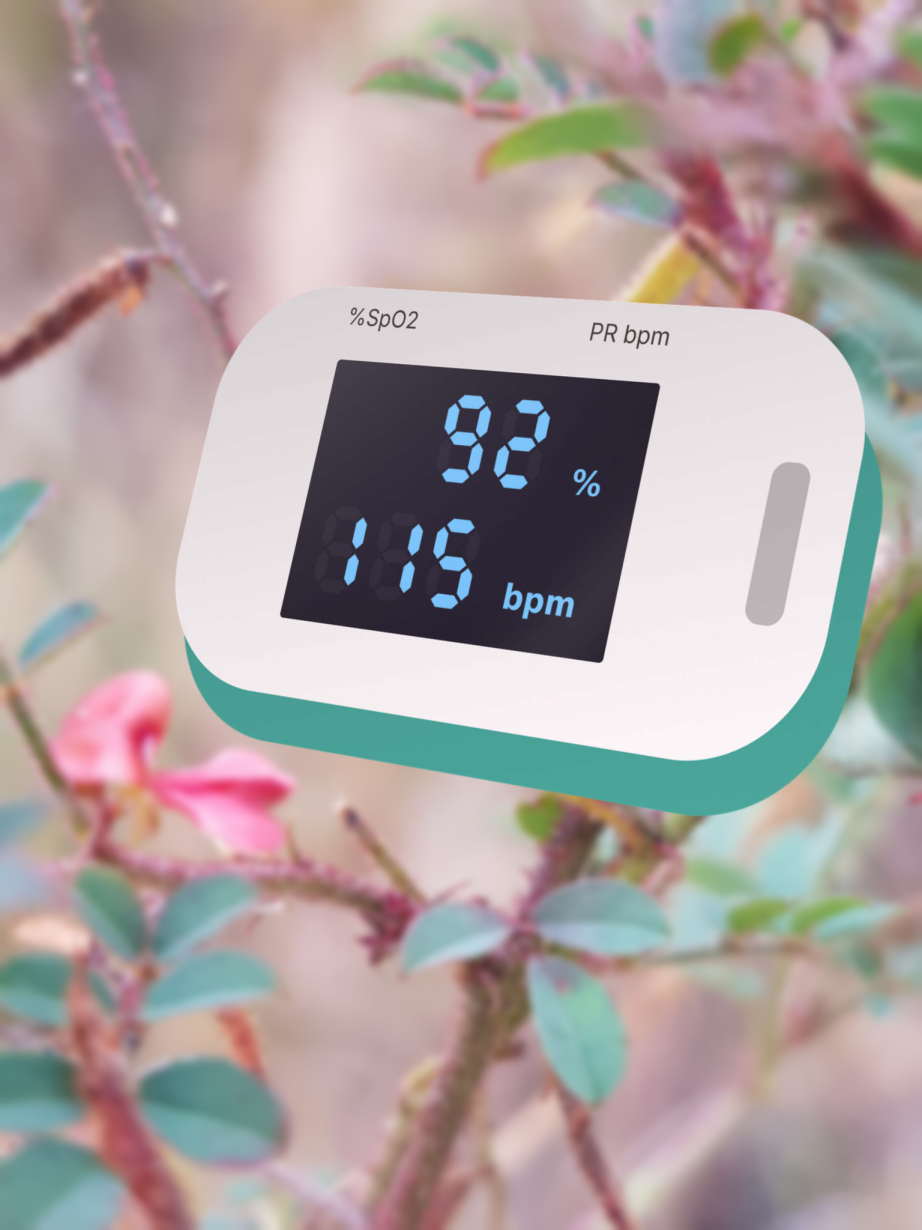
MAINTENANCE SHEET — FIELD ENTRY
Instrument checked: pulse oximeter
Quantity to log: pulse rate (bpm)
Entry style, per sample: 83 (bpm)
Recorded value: 115 (bpm)
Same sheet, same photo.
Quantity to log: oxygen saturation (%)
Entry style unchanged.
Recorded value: 92 (%)
